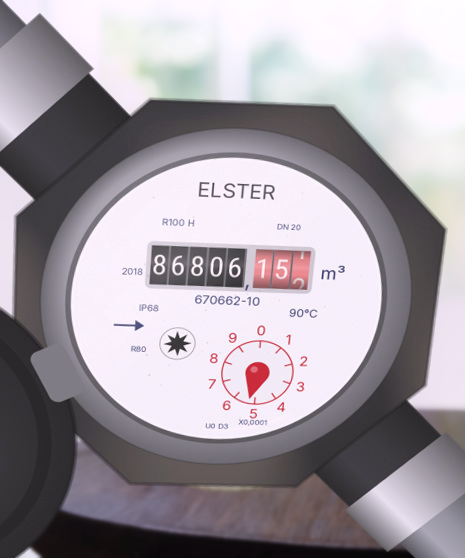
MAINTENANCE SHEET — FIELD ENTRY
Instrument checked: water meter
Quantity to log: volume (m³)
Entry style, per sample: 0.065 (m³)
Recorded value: 86806.1515 (m³)
